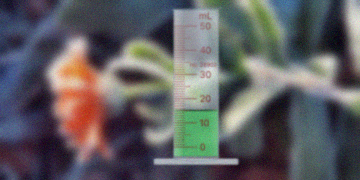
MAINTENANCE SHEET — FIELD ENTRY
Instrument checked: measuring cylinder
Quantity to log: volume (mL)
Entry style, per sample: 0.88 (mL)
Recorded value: 15 (mL)
